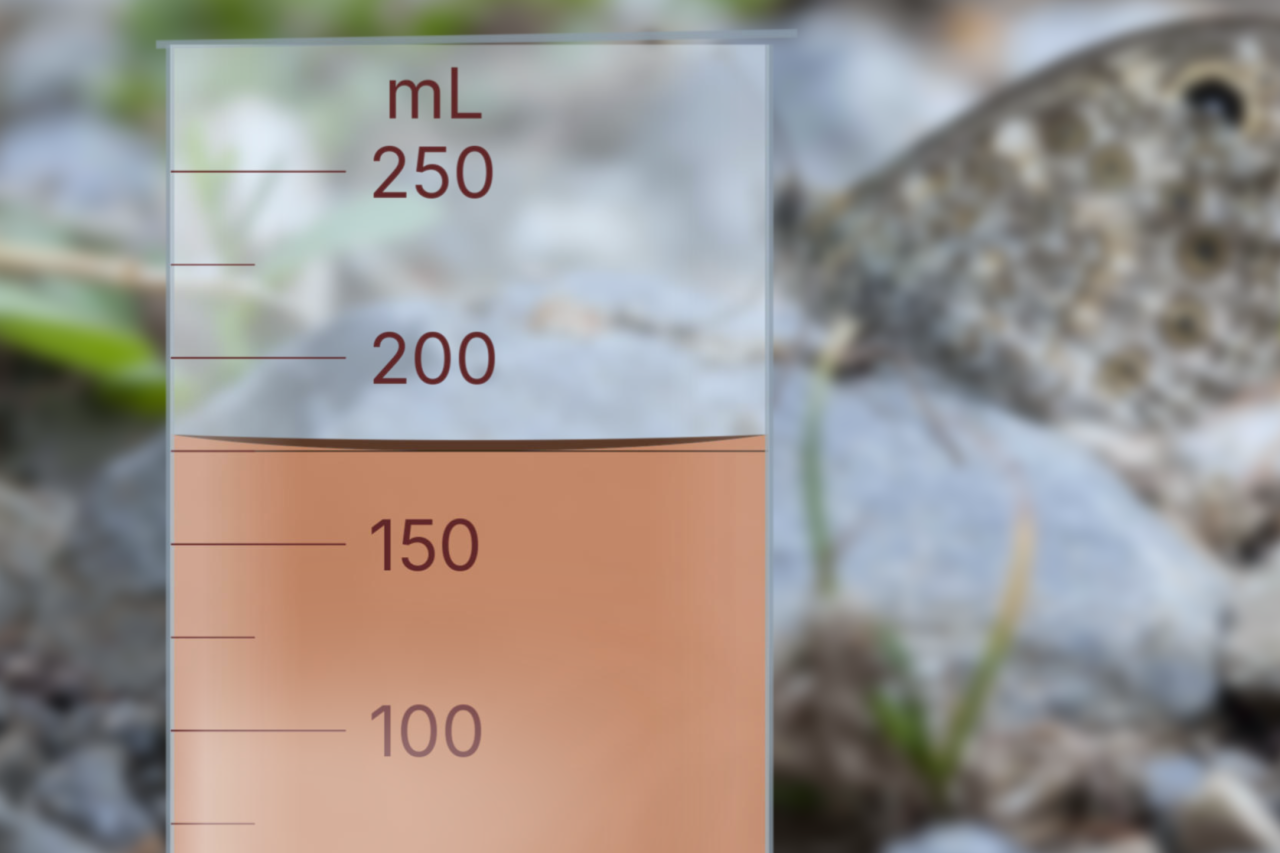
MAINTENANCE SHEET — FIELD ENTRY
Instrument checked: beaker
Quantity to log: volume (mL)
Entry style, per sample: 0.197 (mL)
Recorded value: 175 (mL)
